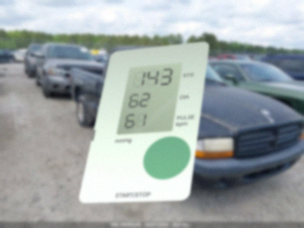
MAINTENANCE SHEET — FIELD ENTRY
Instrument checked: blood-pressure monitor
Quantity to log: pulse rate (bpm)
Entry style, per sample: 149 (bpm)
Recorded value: 61 (bpm)
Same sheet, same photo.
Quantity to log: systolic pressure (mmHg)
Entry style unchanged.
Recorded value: 143 (mmHg)
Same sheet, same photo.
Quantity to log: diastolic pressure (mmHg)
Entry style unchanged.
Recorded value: 62 (mmHg)
